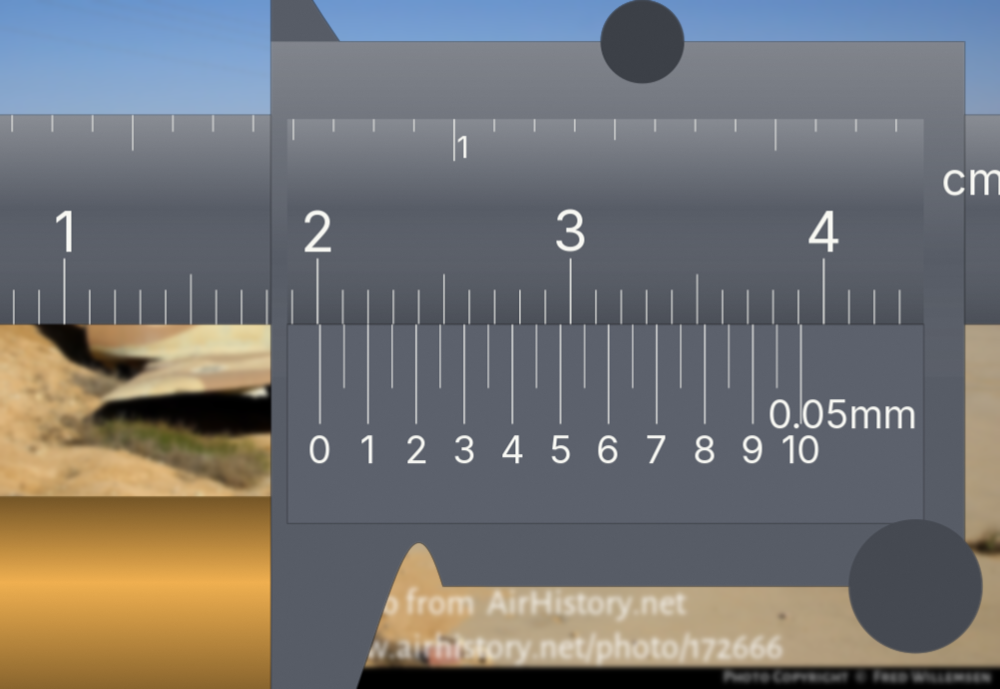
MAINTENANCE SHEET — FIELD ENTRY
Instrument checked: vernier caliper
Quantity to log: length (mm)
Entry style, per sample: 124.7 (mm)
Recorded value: 20.1 (mm)
